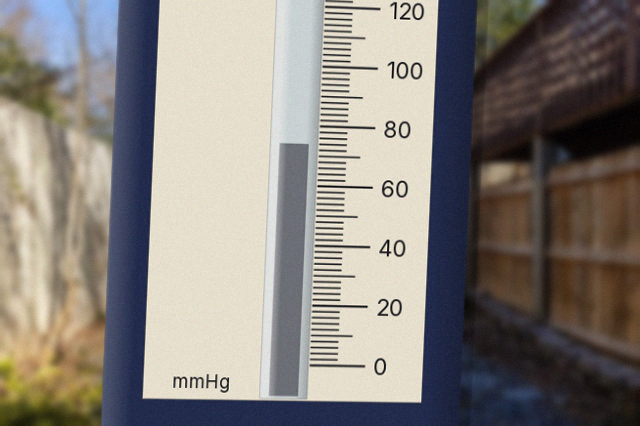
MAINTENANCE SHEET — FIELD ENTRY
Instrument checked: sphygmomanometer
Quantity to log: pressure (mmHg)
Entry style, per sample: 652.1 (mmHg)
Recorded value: 74 (mmHg)
